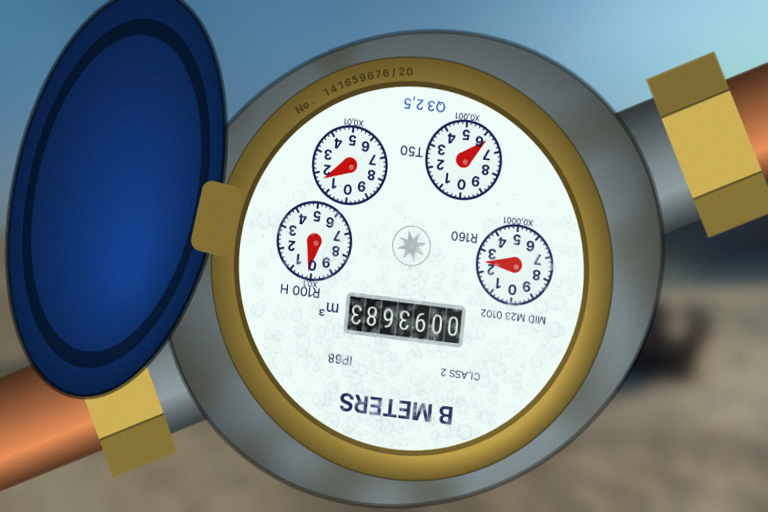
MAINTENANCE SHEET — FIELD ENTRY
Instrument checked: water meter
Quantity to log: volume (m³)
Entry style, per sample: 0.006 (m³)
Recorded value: 93683.0162 (m³)
